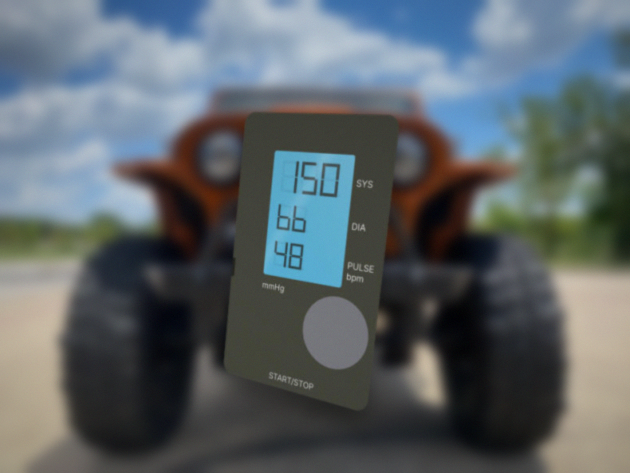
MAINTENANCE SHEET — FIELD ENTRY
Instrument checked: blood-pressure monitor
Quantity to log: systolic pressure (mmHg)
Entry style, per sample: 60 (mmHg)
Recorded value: 150 (mmHg)
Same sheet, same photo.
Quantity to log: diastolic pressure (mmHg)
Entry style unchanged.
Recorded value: 66 (mmHg)
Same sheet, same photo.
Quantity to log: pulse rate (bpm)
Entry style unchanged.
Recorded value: 48 (bpm)
